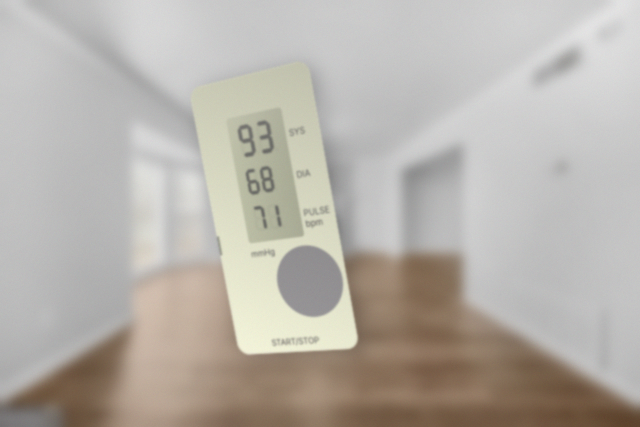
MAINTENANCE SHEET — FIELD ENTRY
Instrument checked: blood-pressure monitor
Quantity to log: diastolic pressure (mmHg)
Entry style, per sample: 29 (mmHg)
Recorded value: 68 (mmHg)
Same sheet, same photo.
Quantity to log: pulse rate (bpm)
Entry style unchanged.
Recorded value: 71 (bpm)
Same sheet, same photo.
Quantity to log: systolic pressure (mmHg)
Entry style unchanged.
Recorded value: 93 (mmHg)
